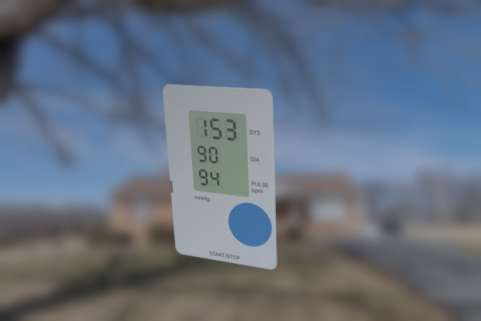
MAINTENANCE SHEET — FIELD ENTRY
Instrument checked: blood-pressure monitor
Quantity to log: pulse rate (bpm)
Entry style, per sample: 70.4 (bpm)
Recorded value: 94 (bpm)
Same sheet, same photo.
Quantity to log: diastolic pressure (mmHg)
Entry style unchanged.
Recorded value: 90 (mmHg)
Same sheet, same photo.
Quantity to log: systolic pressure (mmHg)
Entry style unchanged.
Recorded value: 153 (mmHg)
